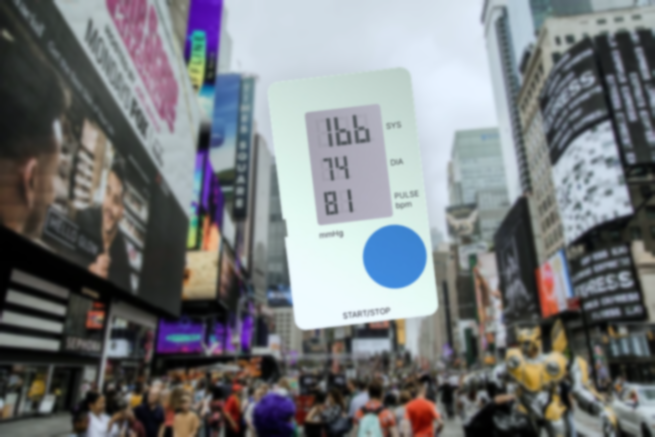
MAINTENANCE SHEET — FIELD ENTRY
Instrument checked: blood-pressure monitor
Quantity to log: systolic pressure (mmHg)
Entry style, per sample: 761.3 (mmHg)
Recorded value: 166 (mmHg)
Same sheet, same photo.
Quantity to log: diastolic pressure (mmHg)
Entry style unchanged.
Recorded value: 74 (mmHg)
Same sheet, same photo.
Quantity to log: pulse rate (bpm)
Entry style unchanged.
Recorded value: 81 (bpm)
